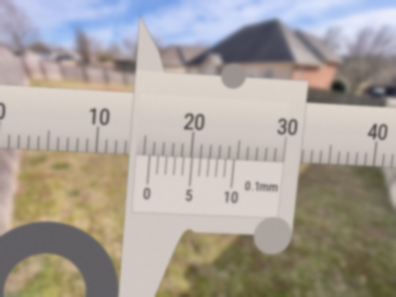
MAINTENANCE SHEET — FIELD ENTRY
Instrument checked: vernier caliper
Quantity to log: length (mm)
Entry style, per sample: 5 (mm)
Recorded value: 15.6 (mm)
